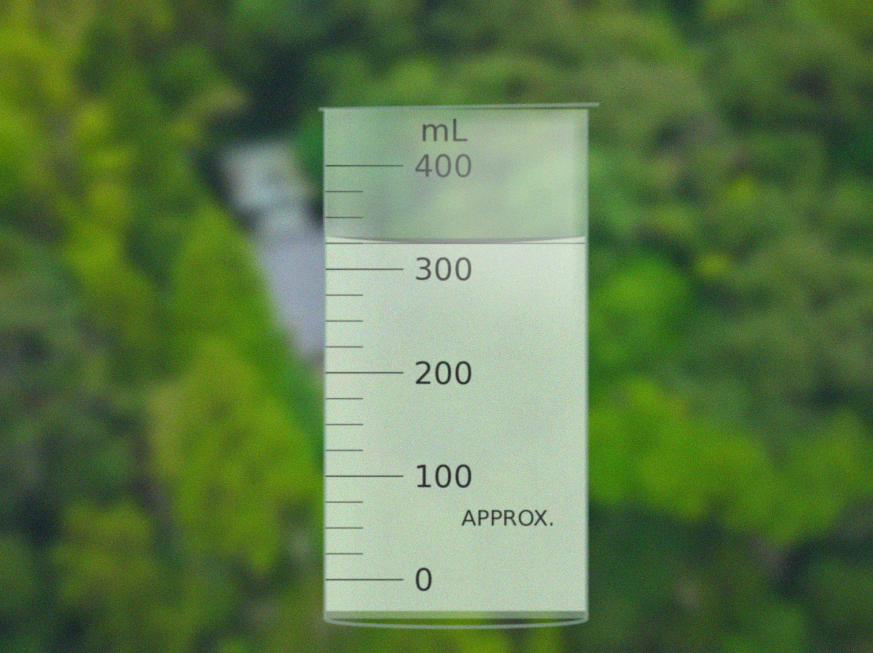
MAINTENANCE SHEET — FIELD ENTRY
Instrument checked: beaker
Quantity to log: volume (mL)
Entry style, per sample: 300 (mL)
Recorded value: 325 (mL)
